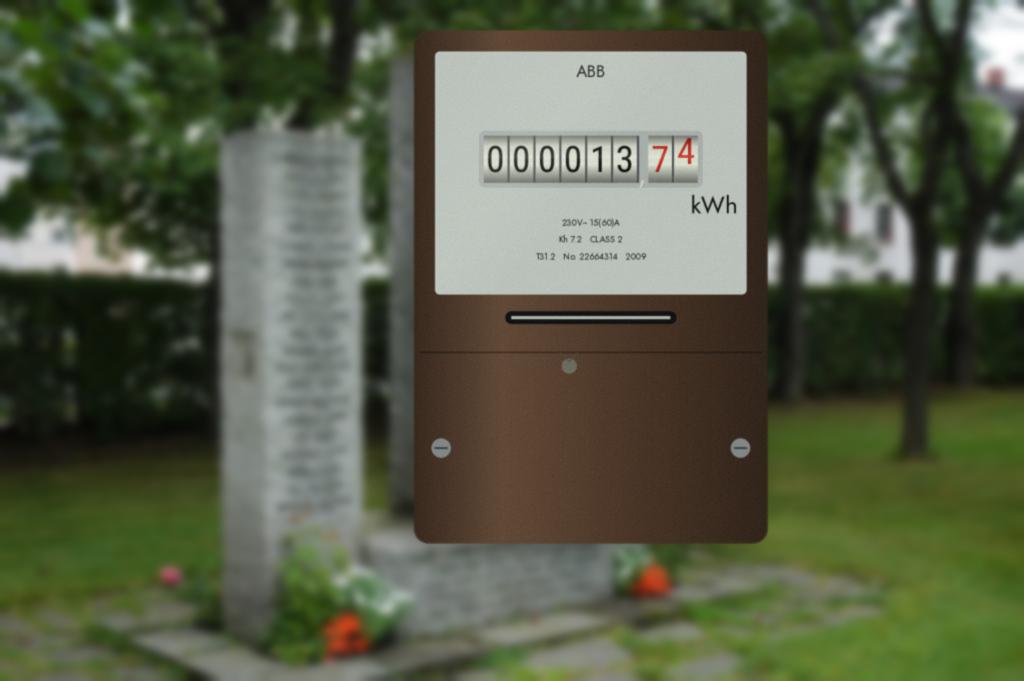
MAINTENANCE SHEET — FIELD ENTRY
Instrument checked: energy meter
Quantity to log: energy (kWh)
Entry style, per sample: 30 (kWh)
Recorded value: 13.74 (kWh)
